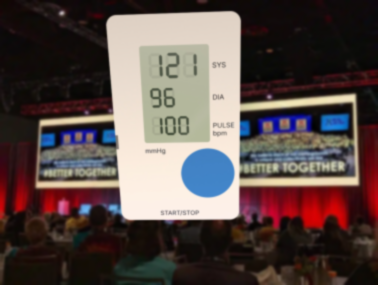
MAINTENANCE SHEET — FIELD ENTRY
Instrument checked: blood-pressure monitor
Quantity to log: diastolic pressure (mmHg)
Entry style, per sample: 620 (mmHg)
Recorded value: 96 (mmHg)
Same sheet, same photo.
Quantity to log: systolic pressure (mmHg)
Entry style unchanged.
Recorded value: 121 (mmHg)
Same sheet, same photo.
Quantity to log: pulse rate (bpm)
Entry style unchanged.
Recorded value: 100 (bpm)
